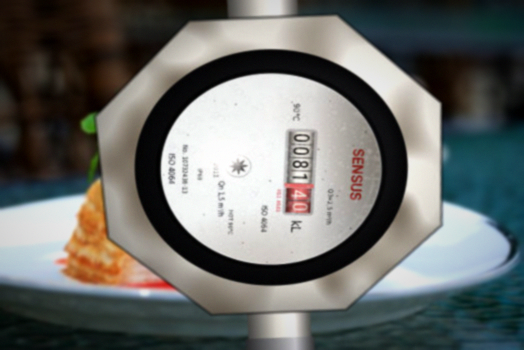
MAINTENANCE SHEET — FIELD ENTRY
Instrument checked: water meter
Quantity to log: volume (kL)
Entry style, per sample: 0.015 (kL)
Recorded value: 81.40 (kL)
